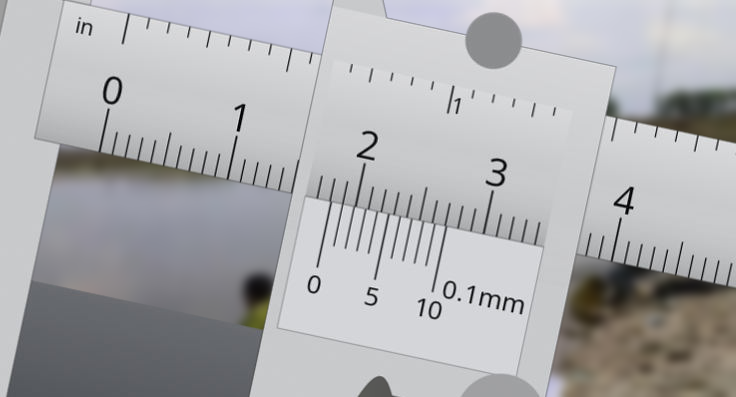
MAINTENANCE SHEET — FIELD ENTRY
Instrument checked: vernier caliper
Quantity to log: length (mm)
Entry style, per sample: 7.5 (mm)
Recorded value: 18.1 (mm)
